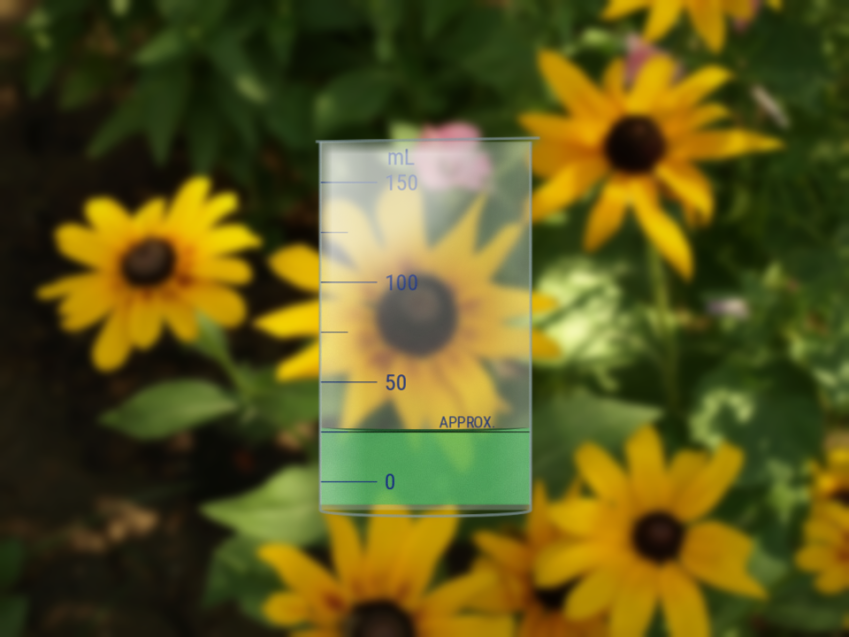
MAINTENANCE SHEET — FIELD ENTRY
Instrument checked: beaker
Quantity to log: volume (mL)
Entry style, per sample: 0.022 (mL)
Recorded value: 25 (mL)
